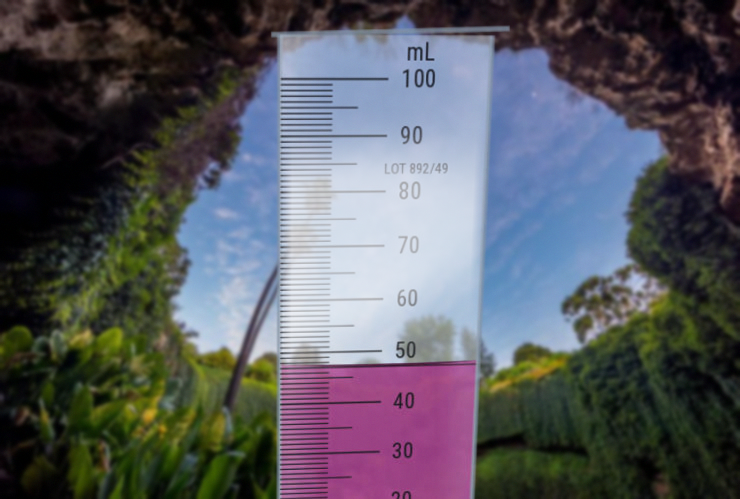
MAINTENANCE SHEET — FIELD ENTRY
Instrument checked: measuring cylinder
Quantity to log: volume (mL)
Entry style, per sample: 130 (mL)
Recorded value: 47 (mL)
